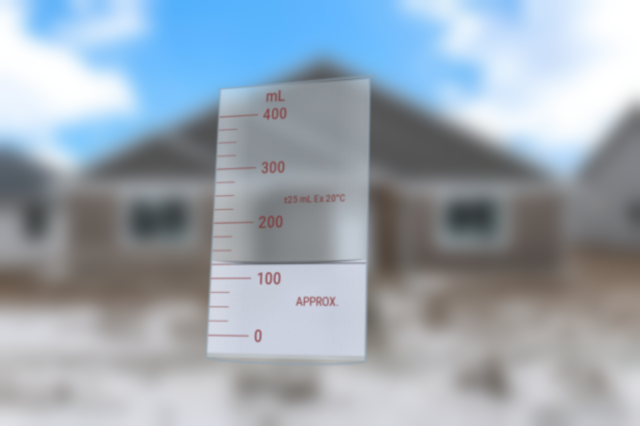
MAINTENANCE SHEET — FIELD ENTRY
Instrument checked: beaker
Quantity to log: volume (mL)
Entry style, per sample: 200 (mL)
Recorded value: 125 (mL)
